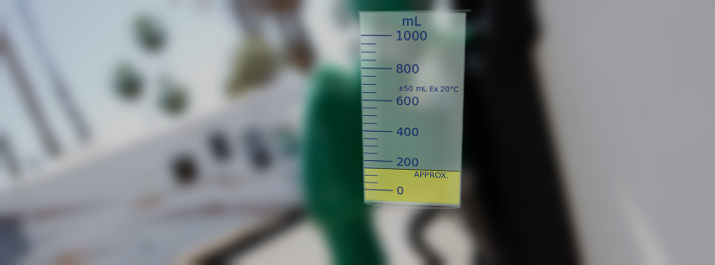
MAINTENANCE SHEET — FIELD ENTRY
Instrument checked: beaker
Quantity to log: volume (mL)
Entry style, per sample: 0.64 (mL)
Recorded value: 150 (mL)
